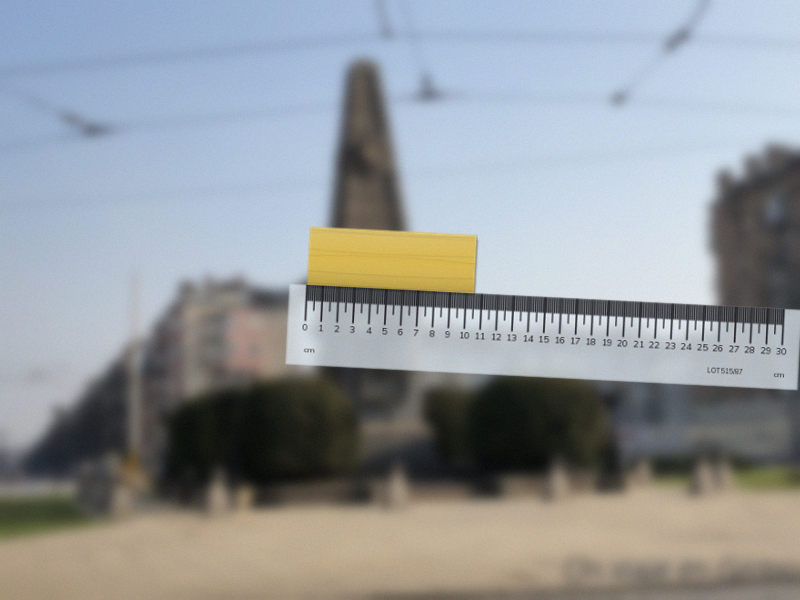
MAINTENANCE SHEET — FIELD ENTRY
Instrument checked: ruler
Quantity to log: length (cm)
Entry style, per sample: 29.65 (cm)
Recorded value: 10.5 (cm)
